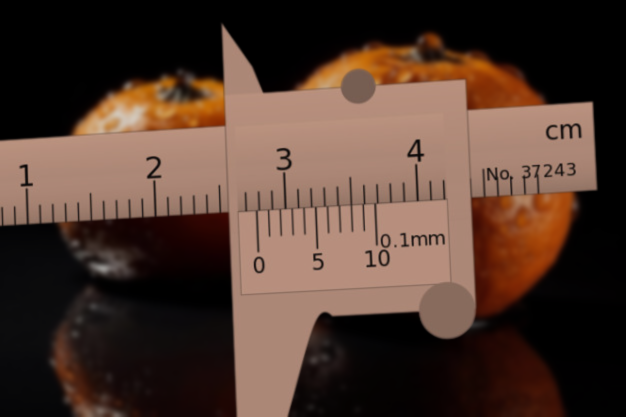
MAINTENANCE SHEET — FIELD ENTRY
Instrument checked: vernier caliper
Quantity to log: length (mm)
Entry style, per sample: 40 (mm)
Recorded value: 27.8 (mm)
